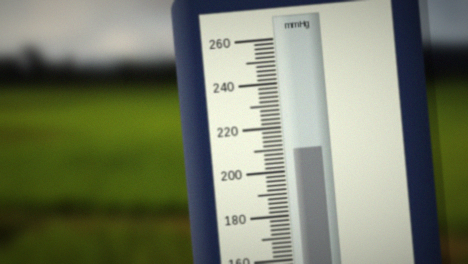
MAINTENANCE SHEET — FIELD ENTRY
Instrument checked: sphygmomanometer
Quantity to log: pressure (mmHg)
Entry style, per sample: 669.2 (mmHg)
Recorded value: 210 (mmHg)
